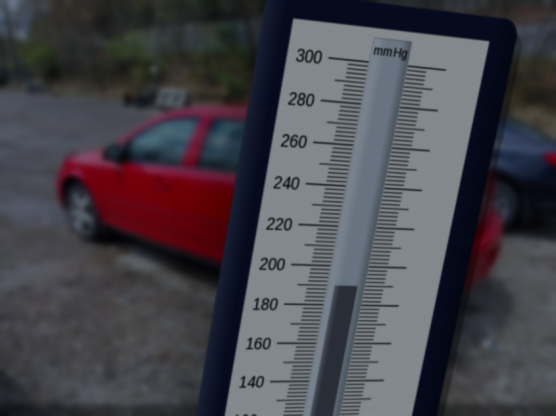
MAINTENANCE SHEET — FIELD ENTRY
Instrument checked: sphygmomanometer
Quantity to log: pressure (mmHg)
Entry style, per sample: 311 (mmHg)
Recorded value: 190 (mmHg)
